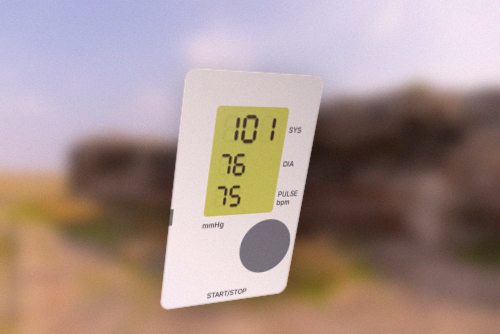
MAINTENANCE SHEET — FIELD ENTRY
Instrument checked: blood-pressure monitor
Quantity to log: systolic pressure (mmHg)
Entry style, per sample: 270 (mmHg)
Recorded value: 101 (mmHg)
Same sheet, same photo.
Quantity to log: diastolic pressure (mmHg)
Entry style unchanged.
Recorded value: 76 (mmHg)
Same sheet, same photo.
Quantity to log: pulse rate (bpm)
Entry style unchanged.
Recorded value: 75 (bpm)
